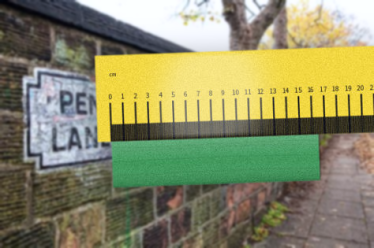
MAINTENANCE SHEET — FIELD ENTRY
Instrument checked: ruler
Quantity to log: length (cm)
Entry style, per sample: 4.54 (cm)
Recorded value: 16.5 (cm)
